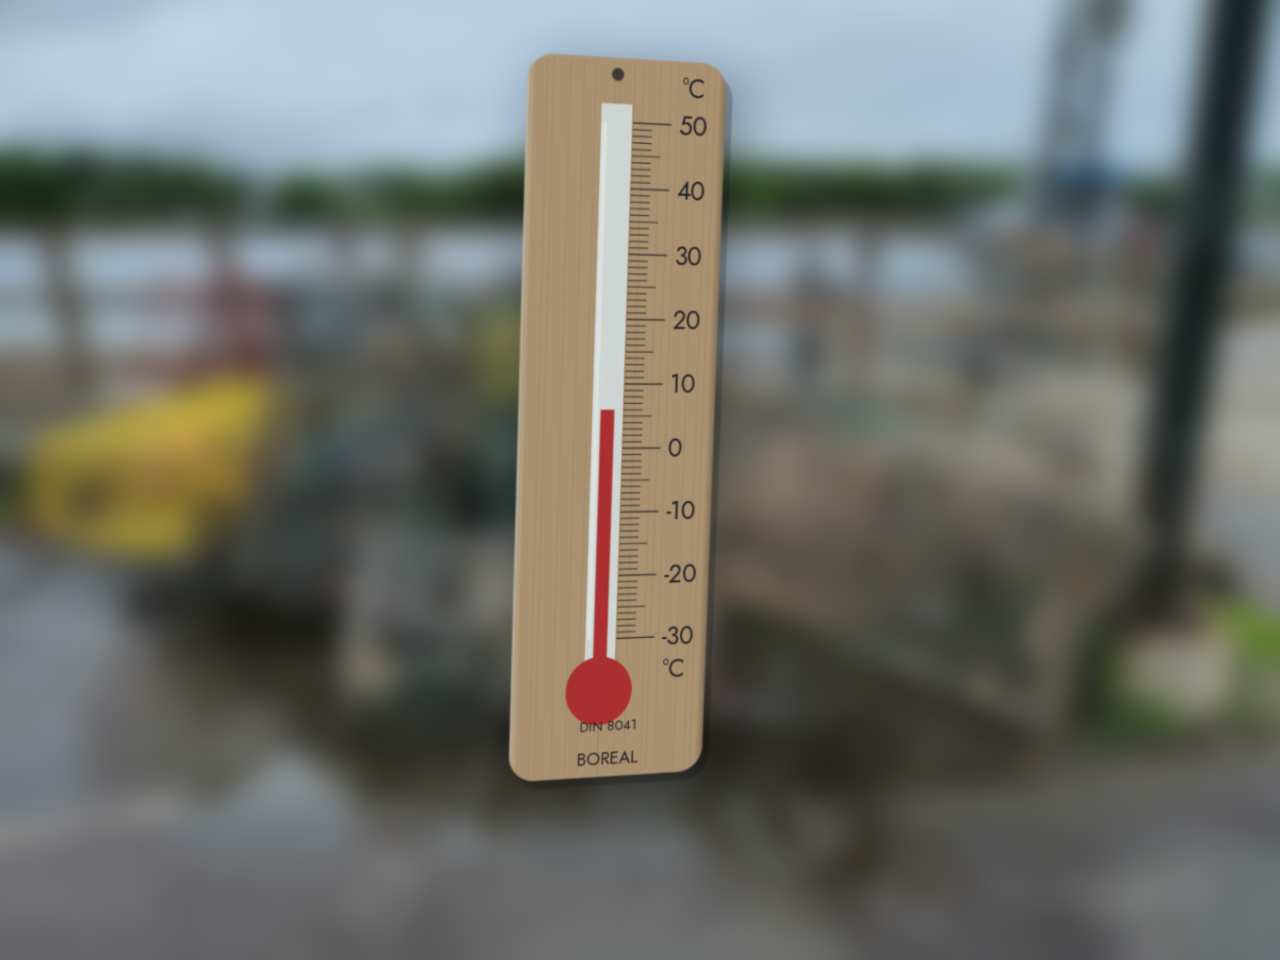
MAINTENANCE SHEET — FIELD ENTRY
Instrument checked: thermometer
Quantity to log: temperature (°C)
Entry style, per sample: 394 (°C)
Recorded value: 6 (°C)
